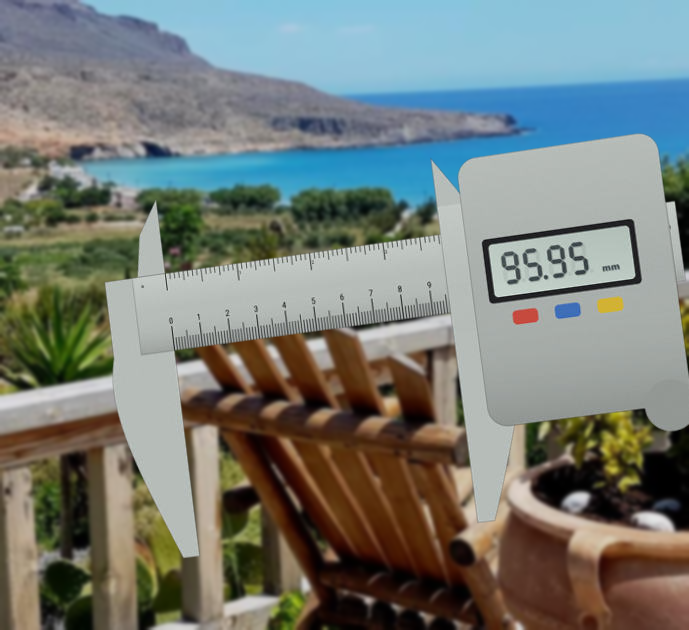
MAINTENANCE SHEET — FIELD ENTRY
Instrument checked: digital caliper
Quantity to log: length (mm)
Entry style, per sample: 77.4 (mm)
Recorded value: 95.95 (mm)
